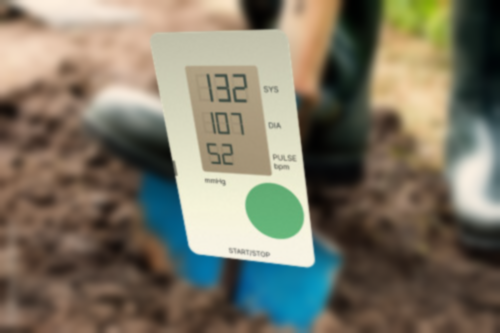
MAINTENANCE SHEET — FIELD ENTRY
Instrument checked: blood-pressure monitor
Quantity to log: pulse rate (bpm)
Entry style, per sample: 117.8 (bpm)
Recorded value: 52 (bpm)
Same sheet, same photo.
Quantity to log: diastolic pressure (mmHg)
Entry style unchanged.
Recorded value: 107 (mmHg)
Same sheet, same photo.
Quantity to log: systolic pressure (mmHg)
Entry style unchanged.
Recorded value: 132 (mmHg)
